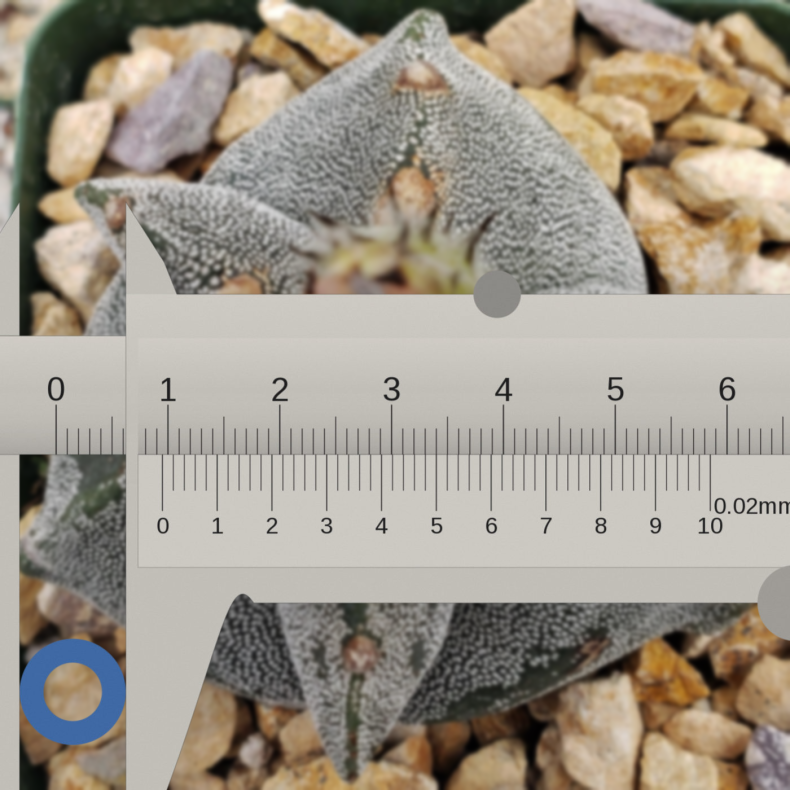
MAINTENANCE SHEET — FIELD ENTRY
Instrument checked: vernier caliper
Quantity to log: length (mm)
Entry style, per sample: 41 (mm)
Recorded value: 9.5 (mm)
